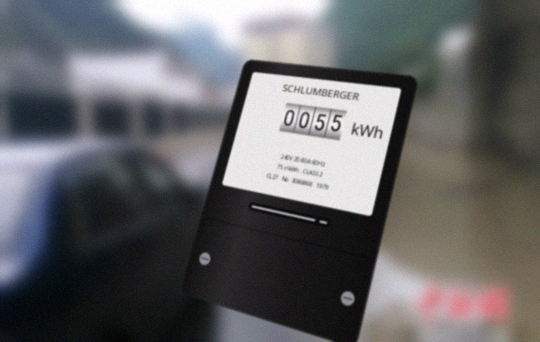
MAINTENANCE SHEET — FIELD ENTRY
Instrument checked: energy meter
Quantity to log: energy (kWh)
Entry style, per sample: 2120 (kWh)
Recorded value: 55 (kWh)
